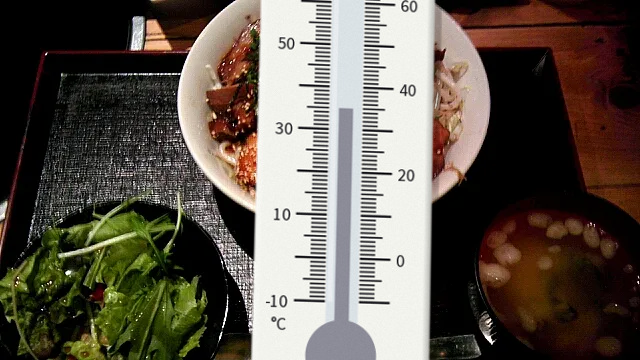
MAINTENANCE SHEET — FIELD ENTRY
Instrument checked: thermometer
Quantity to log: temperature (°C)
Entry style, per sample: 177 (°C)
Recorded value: 35 (°C)
